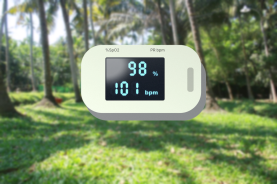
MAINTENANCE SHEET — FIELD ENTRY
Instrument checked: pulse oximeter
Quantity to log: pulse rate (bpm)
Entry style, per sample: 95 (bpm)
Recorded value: 101 (bpm)
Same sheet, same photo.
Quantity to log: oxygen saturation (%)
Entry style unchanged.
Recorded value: 98 (%)
